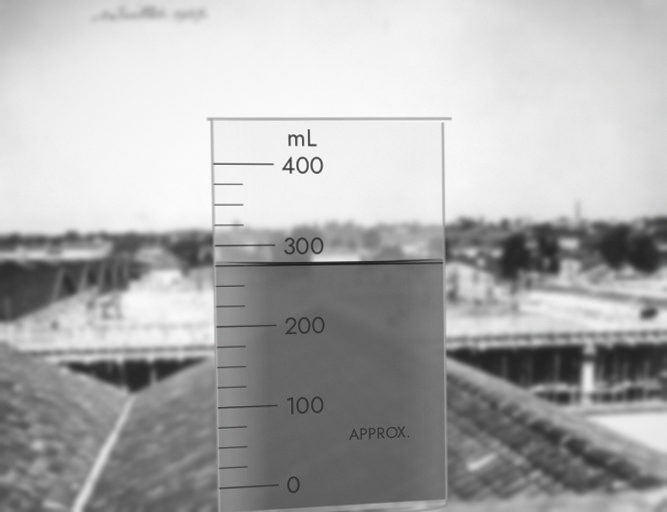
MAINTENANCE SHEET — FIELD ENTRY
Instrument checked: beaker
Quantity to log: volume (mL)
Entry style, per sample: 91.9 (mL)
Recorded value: 275 (mL)
